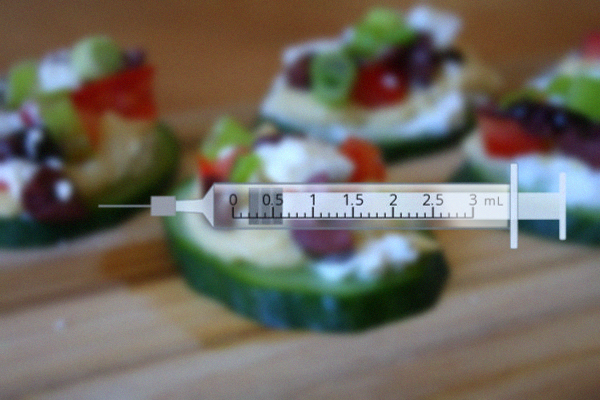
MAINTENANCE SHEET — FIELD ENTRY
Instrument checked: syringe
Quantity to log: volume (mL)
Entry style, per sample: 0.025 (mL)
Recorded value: 0.2 (mL)
